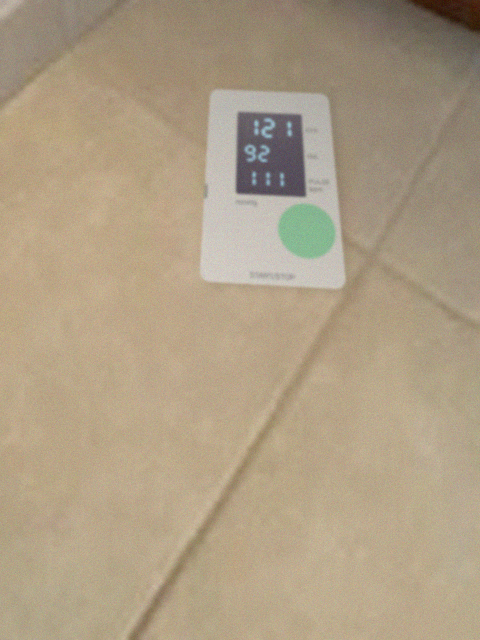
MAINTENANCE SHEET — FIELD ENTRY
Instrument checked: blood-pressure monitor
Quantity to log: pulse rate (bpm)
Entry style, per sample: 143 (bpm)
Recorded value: 111 (bpm)
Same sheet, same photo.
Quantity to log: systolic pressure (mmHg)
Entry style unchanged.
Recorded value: 121 (mmHg)
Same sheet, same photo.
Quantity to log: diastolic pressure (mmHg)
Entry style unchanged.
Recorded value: 92 (mmHg)
